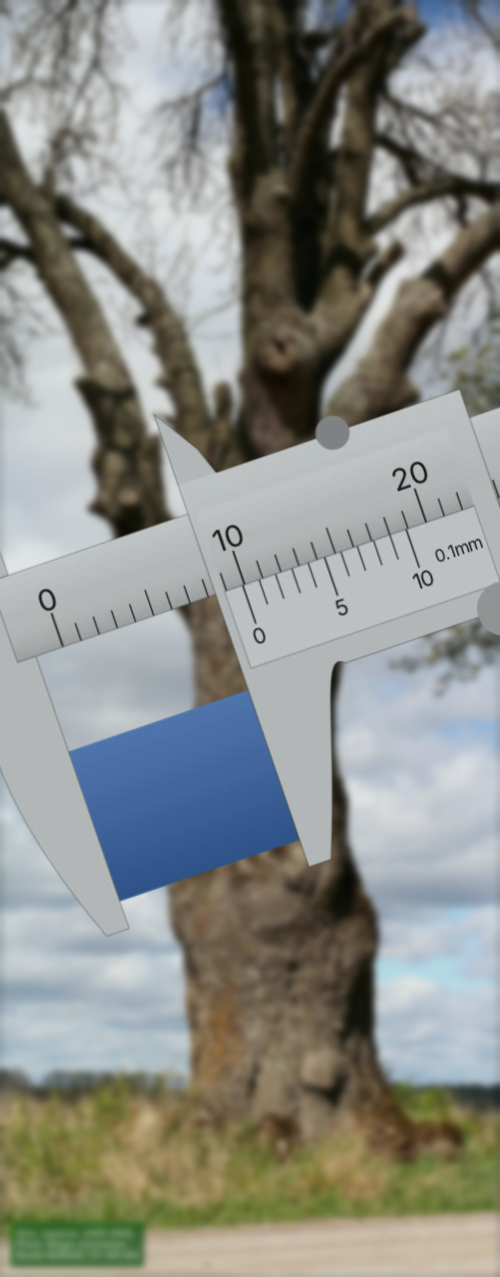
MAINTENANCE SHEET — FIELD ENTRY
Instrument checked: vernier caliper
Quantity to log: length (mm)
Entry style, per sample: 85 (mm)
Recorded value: 9.9 (mm)
